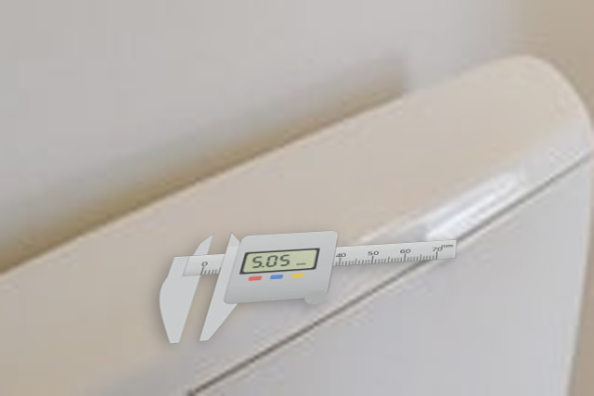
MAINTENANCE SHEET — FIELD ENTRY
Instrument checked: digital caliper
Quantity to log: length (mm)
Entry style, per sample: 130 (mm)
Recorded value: 5.05 (mm)
